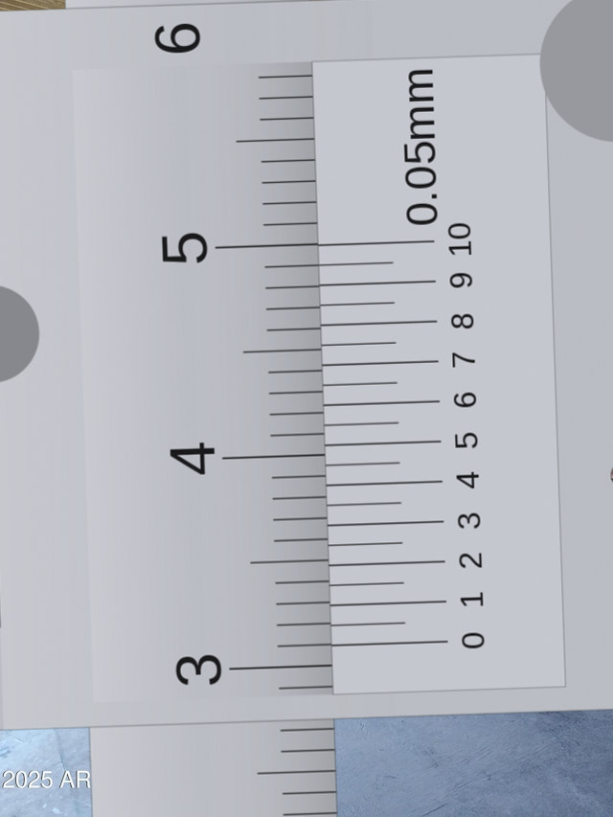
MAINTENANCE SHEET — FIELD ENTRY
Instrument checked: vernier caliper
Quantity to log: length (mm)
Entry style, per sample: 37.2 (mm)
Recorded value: 30.95 (mm)
